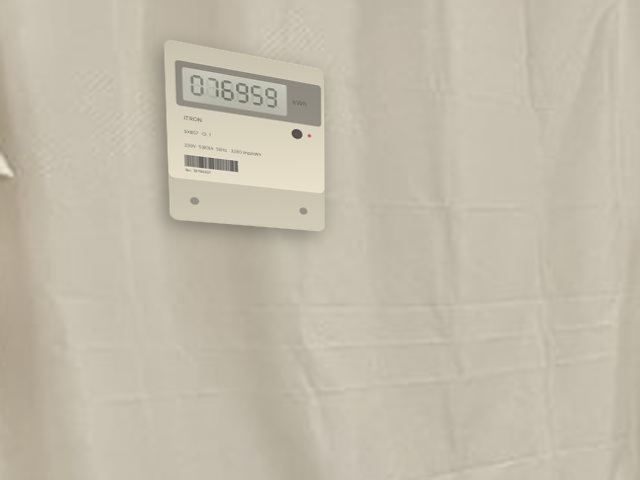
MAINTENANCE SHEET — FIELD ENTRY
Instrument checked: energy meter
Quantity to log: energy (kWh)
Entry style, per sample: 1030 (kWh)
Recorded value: 76959 (kWh)
